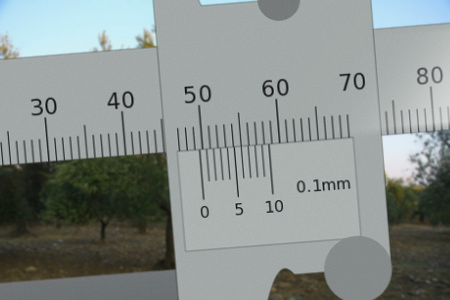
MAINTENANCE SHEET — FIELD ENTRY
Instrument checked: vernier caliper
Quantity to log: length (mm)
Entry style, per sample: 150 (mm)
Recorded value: 49.6 (mm)
